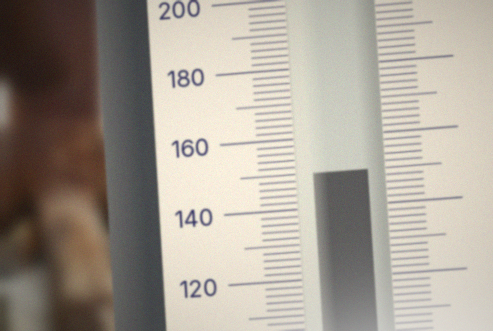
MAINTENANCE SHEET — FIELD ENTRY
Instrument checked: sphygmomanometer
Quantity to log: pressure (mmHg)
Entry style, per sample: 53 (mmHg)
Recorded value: 150 (mmHg)
